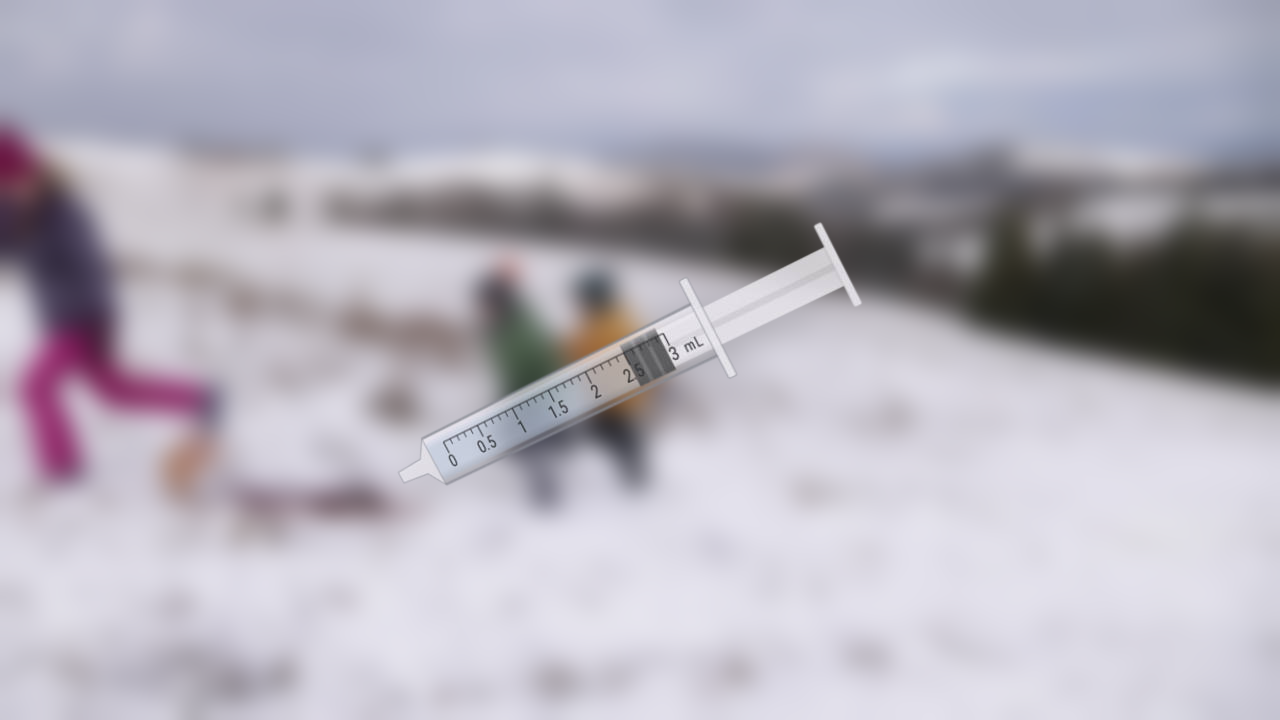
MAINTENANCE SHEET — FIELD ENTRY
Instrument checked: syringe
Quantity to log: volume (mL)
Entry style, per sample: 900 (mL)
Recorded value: 2.5 (mL)
